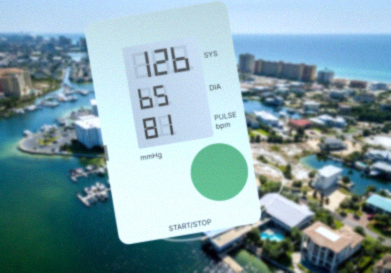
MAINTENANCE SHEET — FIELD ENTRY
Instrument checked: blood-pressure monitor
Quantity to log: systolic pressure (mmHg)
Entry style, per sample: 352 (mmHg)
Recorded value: 126 (mmHg)
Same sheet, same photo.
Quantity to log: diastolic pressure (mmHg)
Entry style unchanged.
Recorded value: 65 (mmHg)
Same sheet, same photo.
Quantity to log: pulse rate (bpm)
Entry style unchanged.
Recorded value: 81 (bpm)
